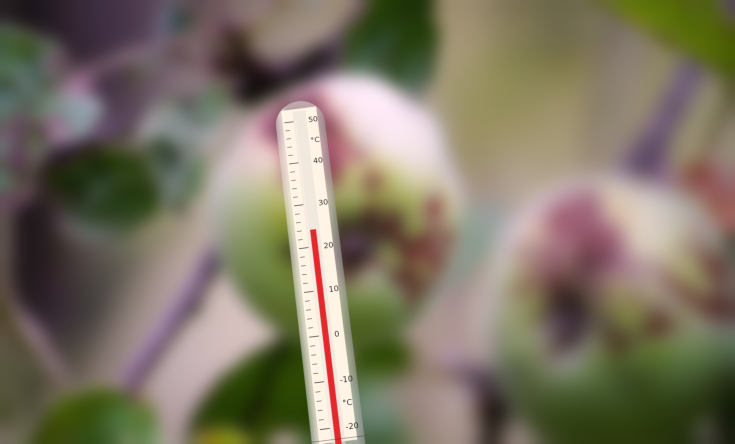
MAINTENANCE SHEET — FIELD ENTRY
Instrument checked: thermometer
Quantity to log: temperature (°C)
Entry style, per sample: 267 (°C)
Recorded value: 24 (°C)
